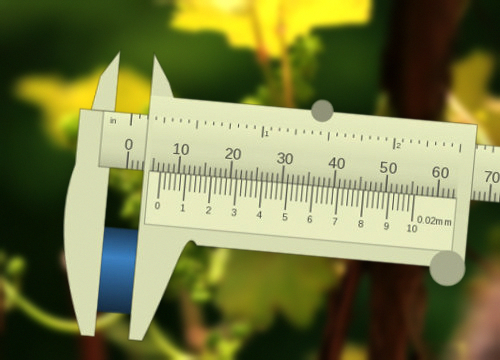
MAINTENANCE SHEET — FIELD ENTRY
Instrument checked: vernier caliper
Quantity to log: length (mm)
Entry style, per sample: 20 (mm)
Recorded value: 6.5 (mm)
